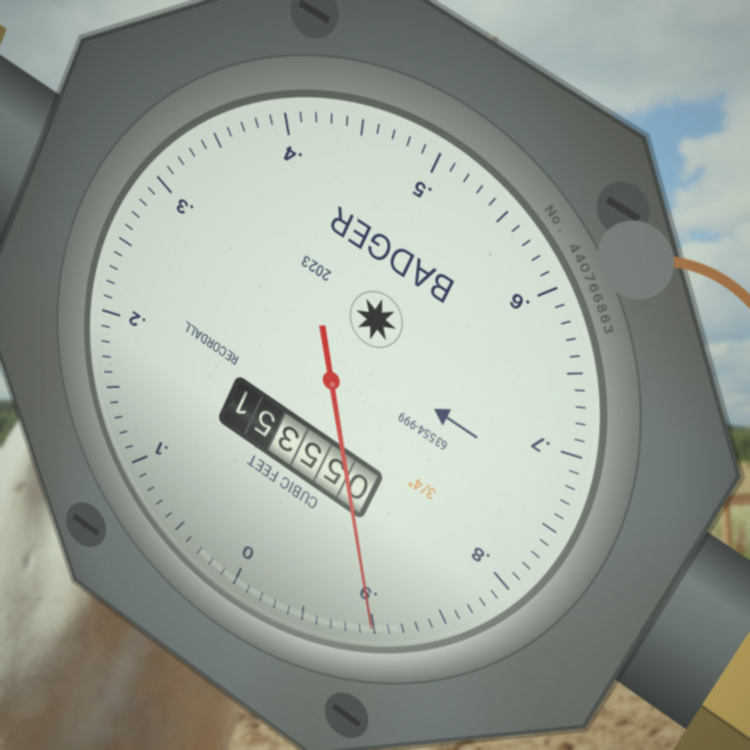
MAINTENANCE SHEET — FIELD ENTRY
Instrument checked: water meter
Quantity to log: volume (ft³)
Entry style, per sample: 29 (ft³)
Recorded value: 55350.90 (ft³)
